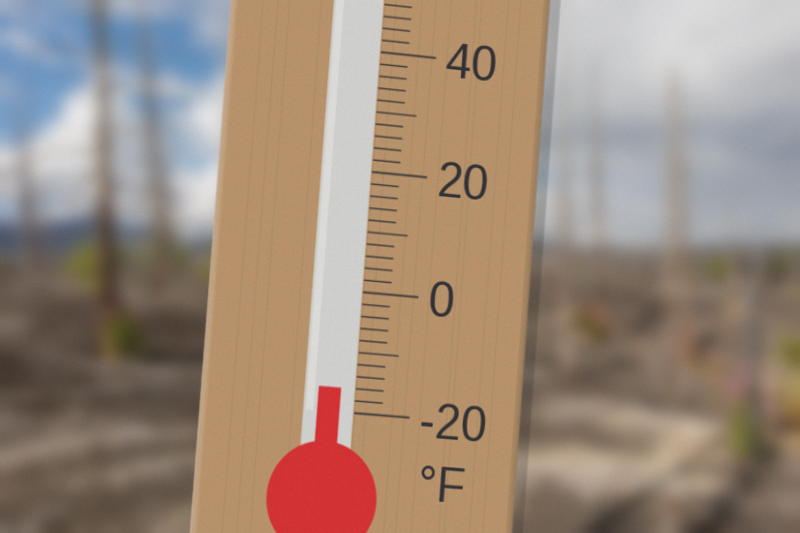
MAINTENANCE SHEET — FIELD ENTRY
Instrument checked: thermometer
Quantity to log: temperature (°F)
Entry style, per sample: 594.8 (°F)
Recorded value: -16 (°F)
